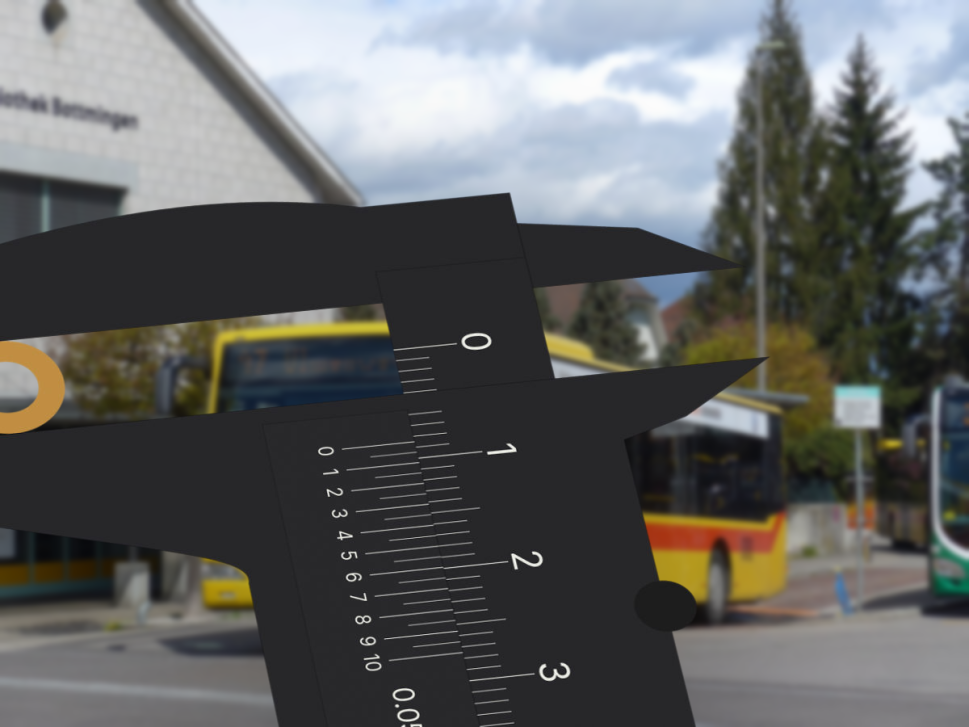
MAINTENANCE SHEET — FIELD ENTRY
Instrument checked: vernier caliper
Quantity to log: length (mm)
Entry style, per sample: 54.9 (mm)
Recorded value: 8.5 (mm)
